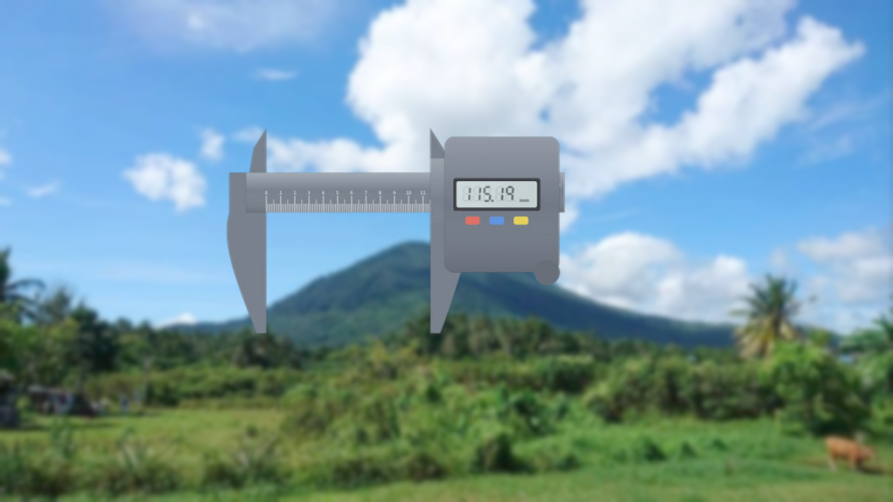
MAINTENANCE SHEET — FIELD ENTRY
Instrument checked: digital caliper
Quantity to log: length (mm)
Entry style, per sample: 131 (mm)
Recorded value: 115.19 (mm)
